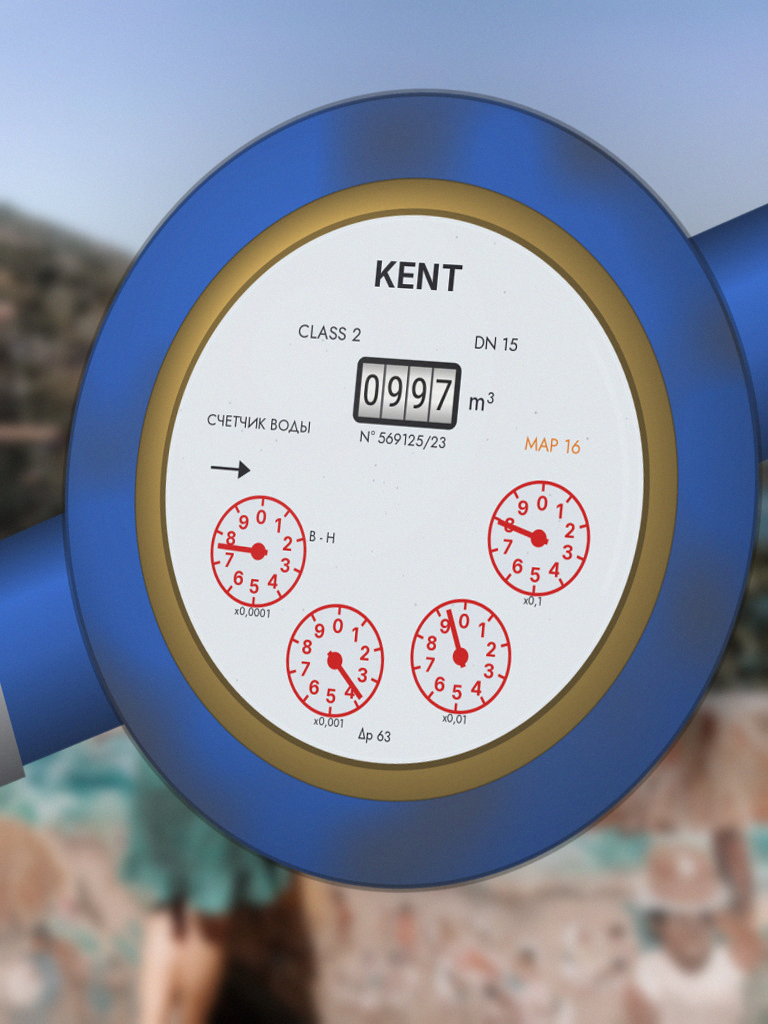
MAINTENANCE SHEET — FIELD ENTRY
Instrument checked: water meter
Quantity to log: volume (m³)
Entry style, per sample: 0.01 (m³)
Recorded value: 997.7937 (m³)
